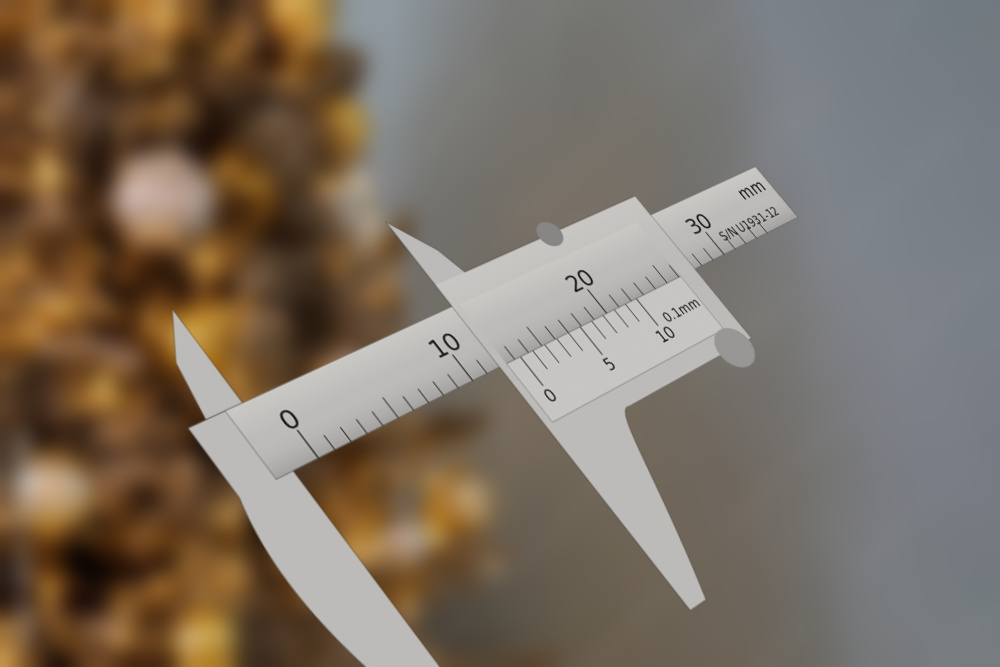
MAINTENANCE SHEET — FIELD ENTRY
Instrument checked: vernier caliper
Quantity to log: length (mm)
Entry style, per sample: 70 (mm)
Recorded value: 13.4 (mm)
